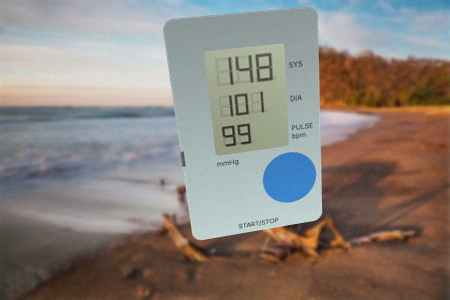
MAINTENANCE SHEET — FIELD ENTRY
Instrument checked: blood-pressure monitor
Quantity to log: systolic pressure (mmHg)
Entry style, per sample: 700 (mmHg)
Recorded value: 148 (mmHg)
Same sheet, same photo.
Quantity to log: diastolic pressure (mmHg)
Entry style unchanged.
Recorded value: 101 (mmHg)
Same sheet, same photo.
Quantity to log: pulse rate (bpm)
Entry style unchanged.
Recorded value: 99 (bpm)
